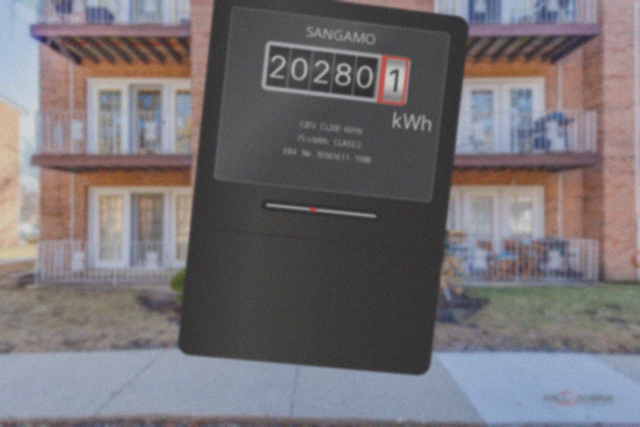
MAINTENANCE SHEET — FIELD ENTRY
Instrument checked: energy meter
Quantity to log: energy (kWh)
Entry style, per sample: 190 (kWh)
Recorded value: 20280.1 (kWh)
